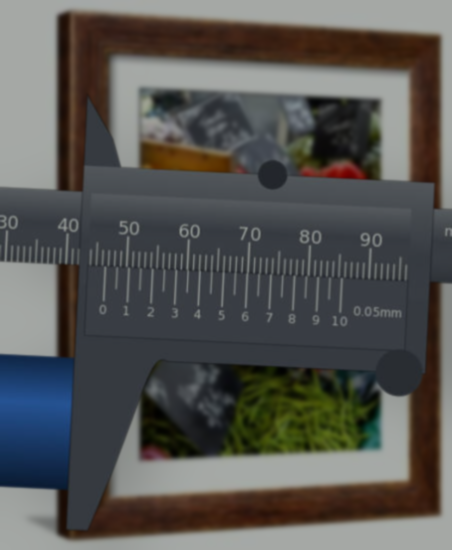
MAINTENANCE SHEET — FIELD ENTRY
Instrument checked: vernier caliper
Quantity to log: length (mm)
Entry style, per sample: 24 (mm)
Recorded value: 46.5 (mm)
